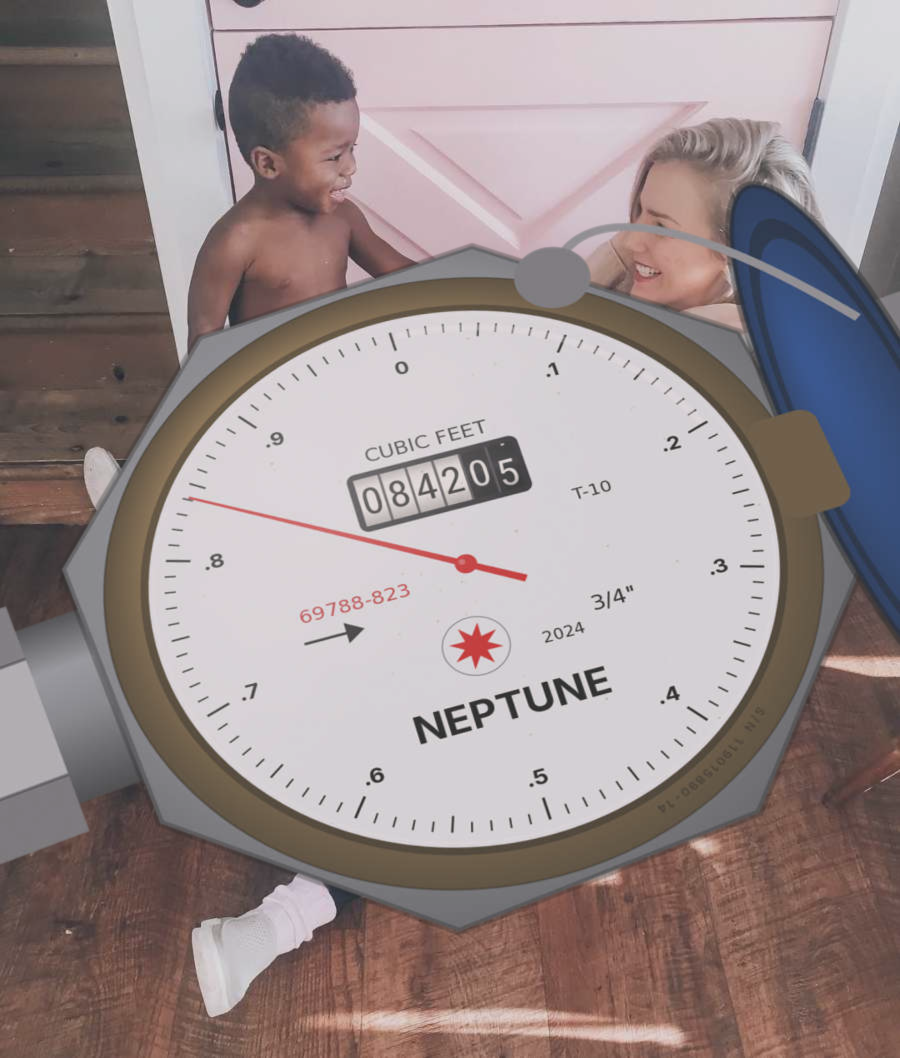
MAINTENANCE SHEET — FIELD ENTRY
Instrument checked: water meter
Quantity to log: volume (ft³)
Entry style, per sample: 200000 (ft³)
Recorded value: 84204.84 (ft³)
